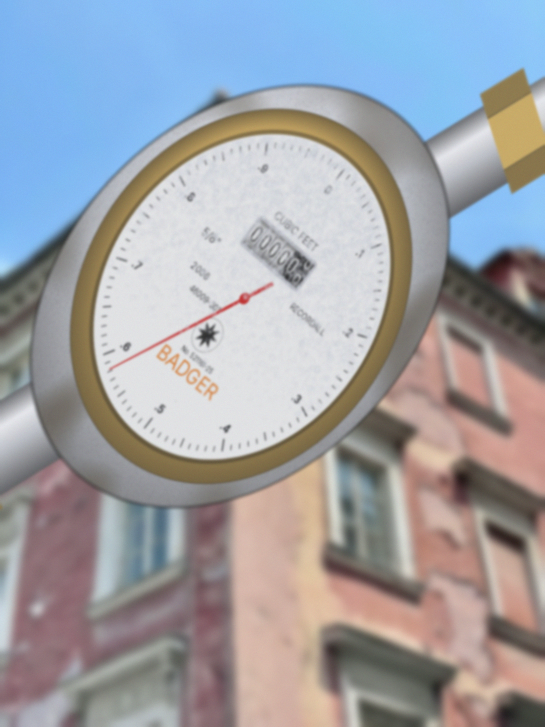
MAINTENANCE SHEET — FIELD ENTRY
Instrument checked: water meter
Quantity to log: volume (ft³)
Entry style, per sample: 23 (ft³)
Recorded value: 8.58 (ft³)
